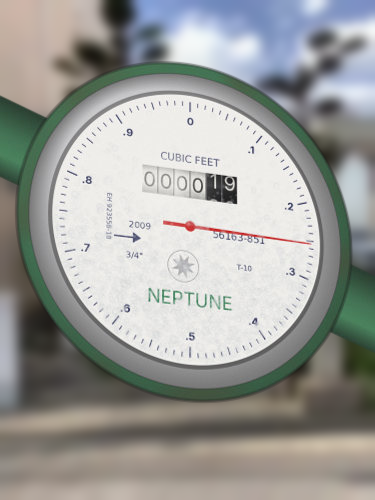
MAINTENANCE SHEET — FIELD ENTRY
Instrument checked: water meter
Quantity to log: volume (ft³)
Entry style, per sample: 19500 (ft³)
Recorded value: 19.25 (ft³)
